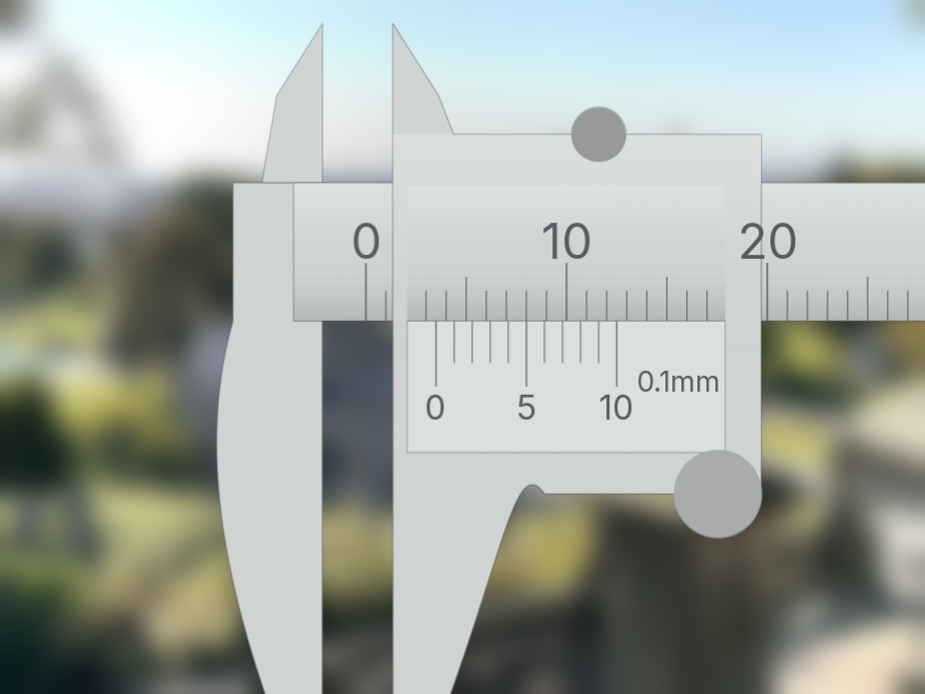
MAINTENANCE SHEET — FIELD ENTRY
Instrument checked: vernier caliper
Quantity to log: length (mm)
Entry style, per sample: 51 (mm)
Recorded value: 3.5 (mm)
